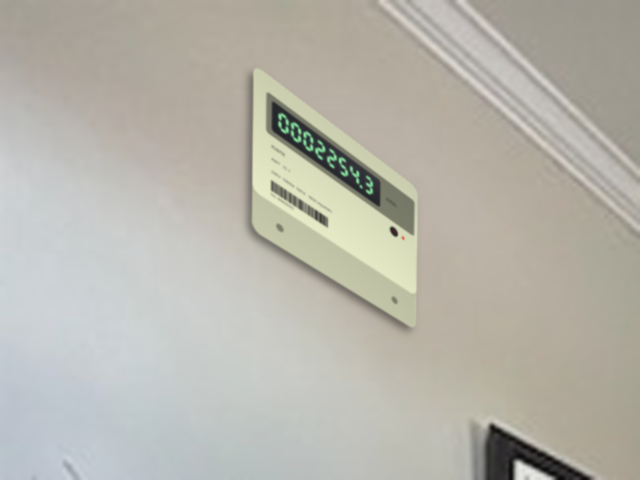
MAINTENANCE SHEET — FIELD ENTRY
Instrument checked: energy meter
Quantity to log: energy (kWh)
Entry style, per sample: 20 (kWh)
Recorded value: 2254.3 (kWh)
